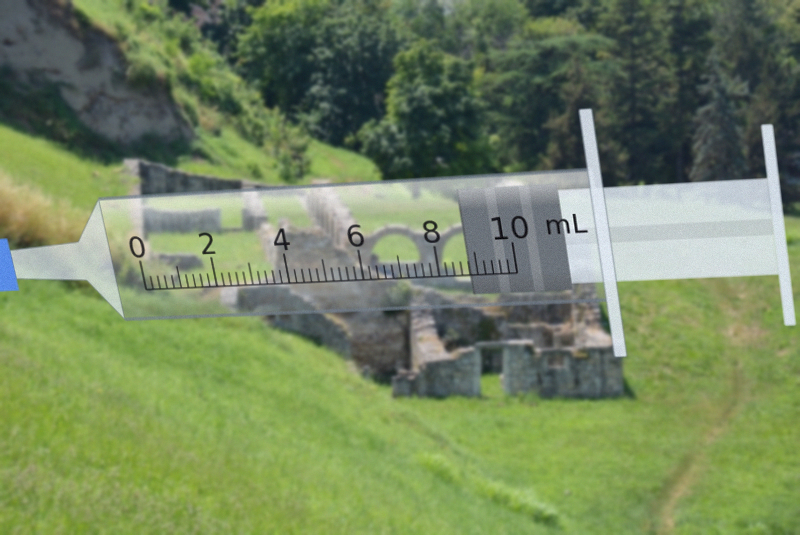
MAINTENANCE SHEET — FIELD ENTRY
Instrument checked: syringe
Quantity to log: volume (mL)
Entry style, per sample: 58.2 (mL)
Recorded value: 8.8 (mL)
